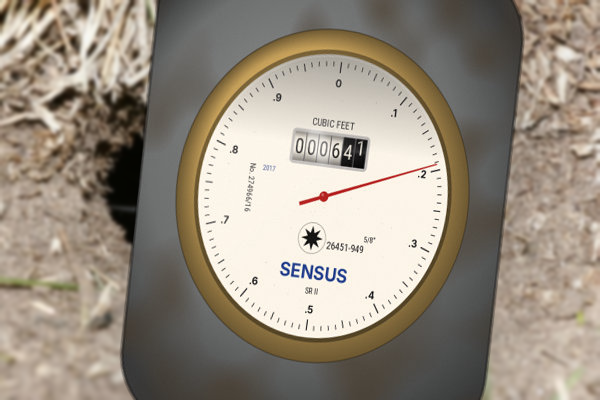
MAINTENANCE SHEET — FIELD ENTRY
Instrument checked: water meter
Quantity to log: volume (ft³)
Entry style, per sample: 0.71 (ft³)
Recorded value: 641.19 (ft³)
